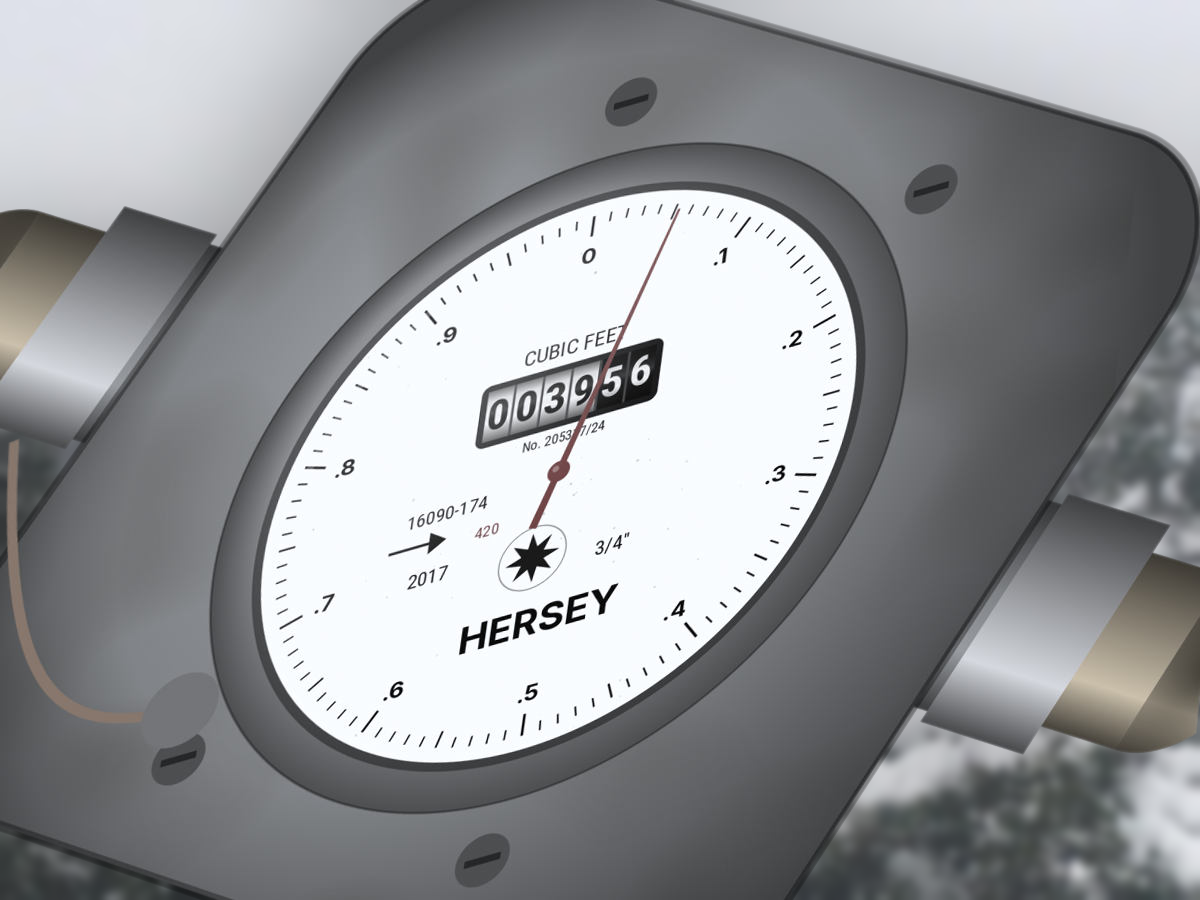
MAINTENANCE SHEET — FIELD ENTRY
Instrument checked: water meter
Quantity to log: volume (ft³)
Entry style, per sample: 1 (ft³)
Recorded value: 3956.05 (ft³)
